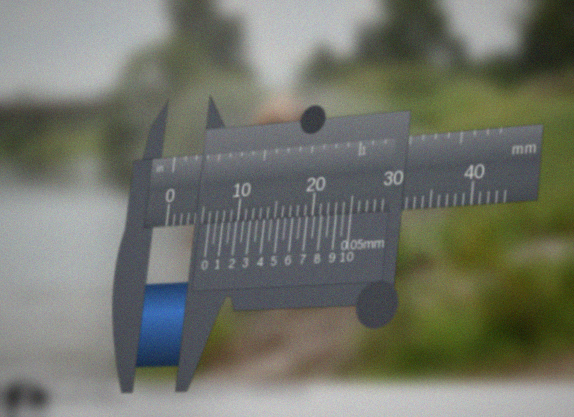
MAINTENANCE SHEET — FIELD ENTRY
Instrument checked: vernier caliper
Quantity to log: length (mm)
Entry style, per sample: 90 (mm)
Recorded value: 6.0 (mm)
